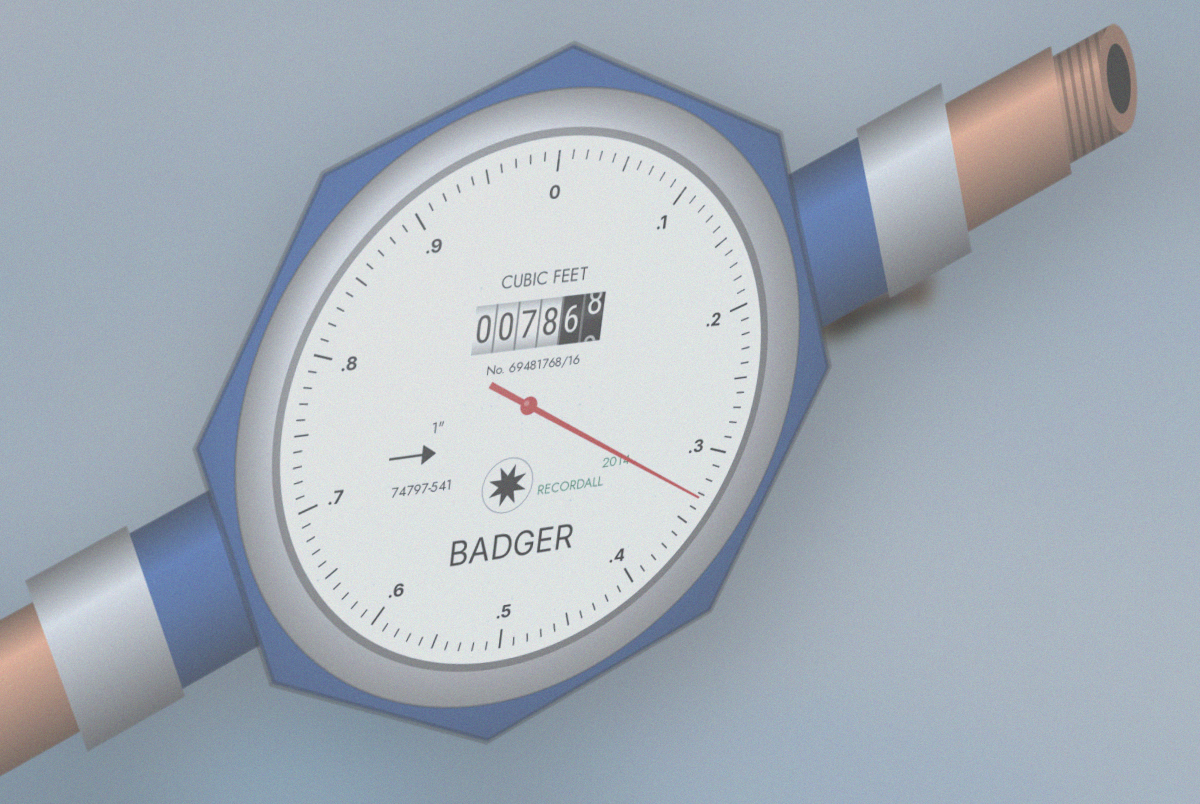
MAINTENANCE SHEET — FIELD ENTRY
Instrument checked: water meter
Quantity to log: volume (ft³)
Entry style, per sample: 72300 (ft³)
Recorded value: 7868.33 (ft³)
